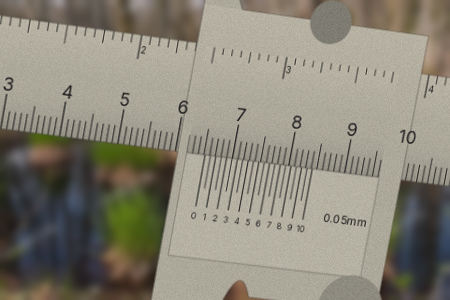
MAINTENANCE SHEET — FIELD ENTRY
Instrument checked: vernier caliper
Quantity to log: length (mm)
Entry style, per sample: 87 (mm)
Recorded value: 65.2 (mm)
